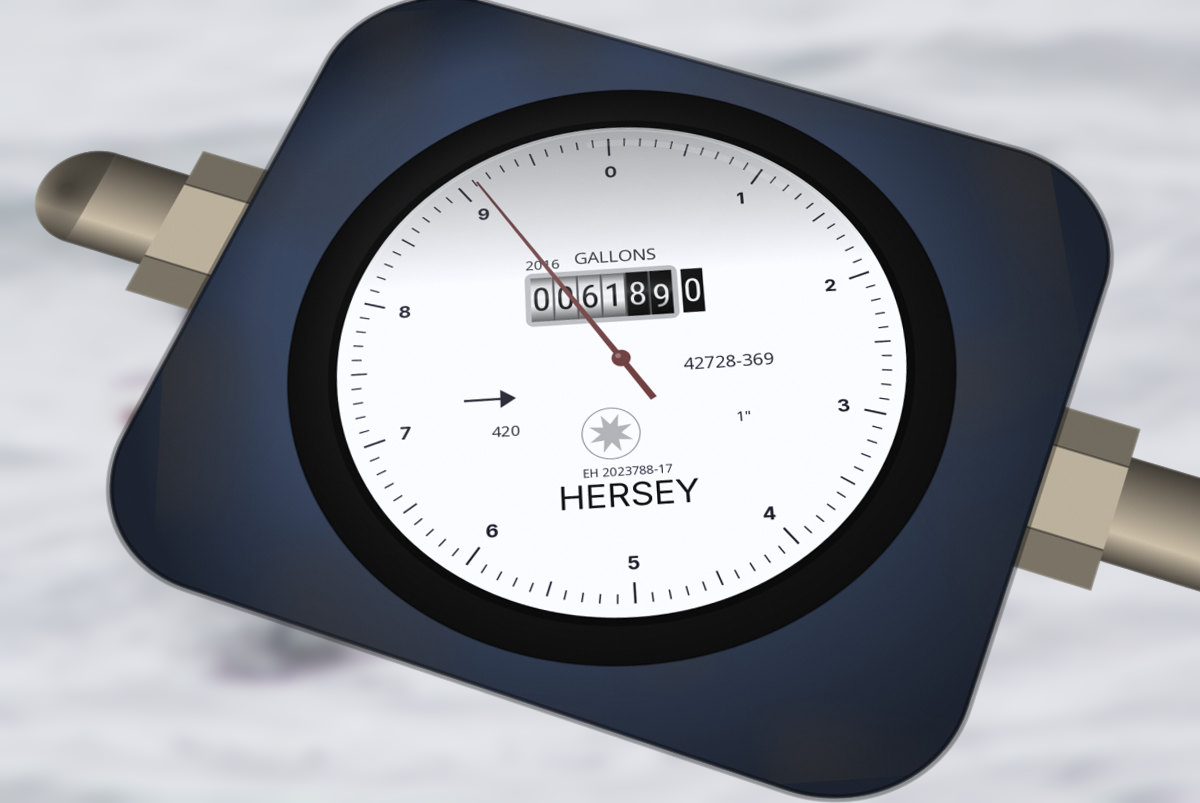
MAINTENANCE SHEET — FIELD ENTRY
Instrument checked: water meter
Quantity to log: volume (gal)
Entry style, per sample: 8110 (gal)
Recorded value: 61889.1 (gal)
